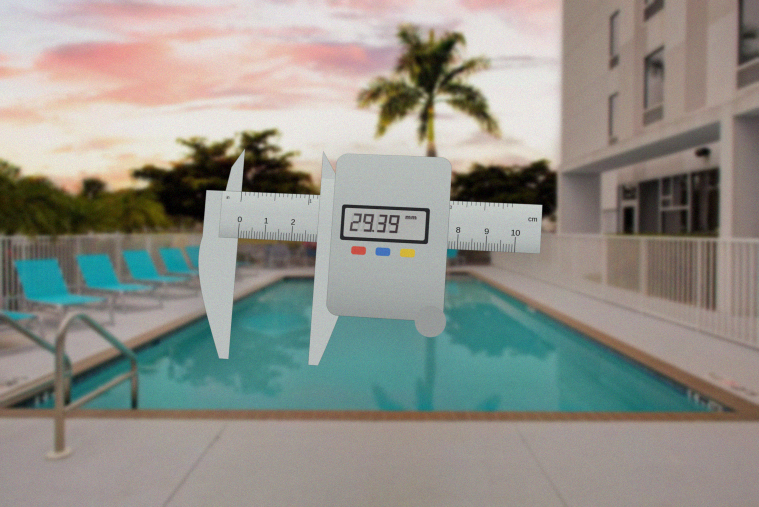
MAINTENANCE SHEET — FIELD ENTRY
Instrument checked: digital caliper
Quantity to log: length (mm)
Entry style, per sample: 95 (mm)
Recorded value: 29.39 (mm)
